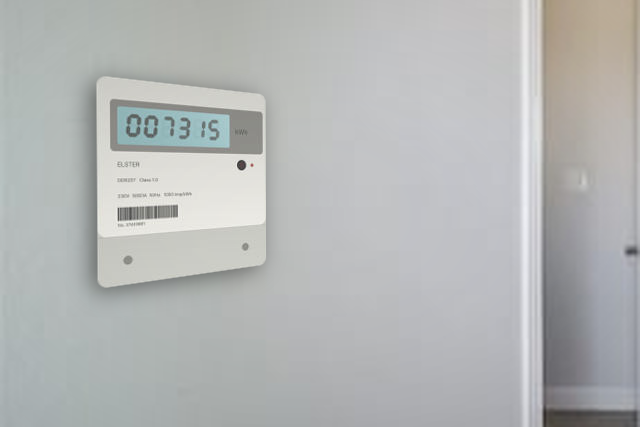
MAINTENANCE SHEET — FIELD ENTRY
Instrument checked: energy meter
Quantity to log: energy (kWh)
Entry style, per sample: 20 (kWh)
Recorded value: 7315 (kWh)
